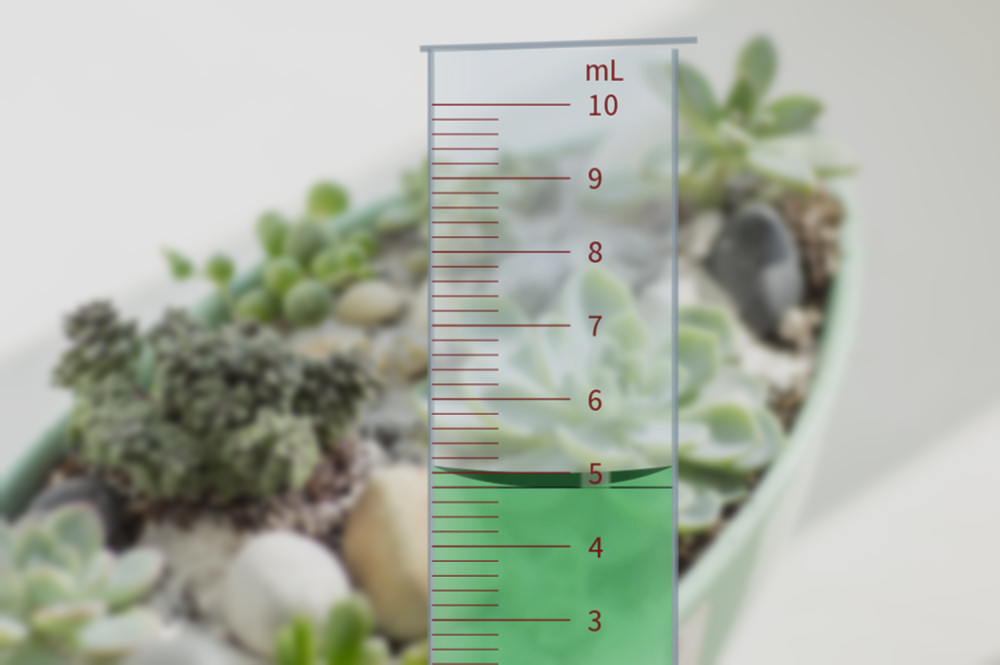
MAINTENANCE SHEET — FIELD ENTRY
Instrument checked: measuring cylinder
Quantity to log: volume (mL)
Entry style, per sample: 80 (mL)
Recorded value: 4.8 (mL)
